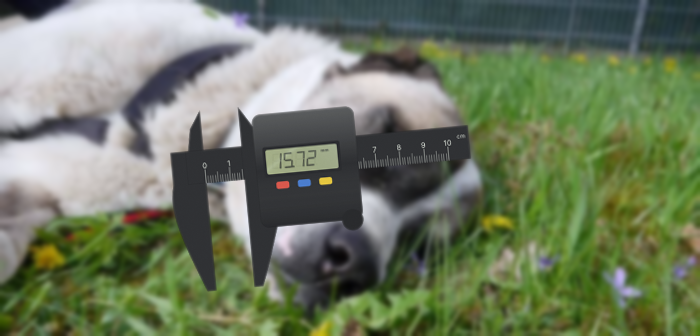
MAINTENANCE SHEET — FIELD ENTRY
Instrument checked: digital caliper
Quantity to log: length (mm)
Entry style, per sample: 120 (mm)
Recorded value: 15.72 (mm)
